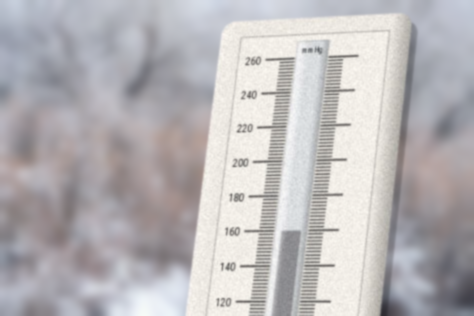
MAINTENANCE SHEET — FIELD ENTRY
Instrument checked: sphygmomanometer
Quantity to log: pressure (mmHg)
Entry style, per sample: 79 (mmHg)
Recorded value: 160 (mmHg)
